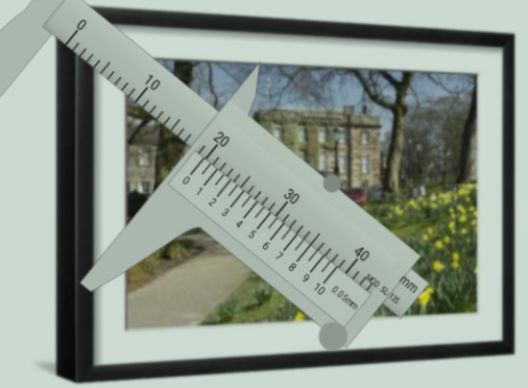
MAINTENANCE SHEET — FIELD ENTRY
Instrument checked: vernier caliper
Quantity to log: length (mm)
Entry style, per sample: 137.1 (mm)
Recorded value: 19.8 (mm)
